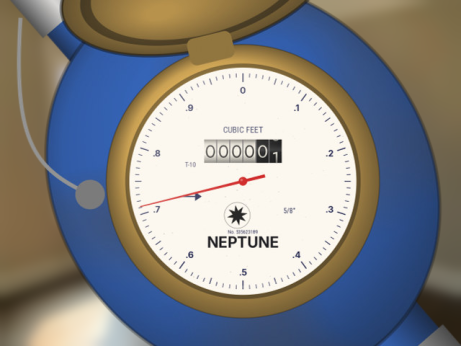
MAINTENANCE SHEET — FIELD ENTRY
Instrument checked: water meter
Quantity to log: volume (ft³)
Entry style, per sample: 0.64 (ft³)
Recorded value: 0.71 (ft³)
